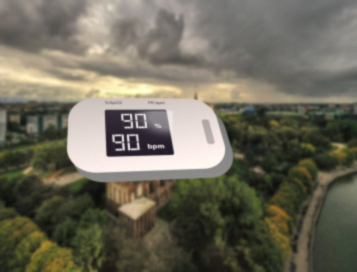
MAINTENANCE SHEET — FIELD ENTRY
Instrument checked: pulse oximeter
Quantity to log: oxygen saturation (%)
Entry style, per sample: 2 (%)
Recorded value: 90 (%)
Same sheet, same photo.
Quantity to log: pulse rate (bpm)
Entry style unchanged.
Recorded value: 90 (bpm)
